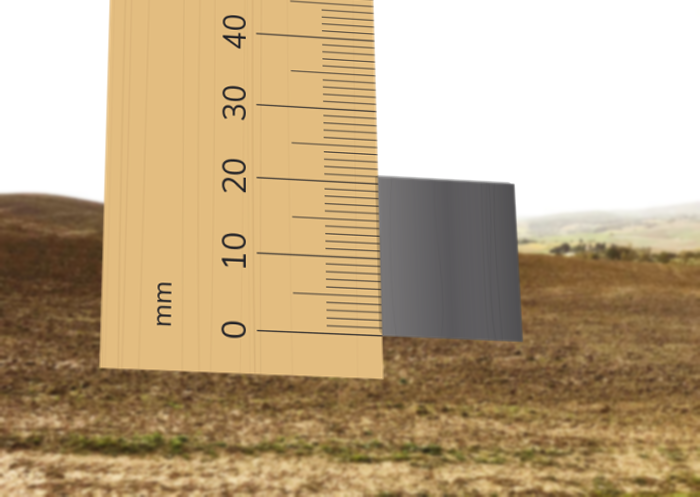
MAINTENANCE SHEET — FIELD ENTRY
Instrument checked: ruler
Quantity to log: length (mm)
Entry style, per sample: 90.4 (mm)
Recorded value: 21 (mm)
